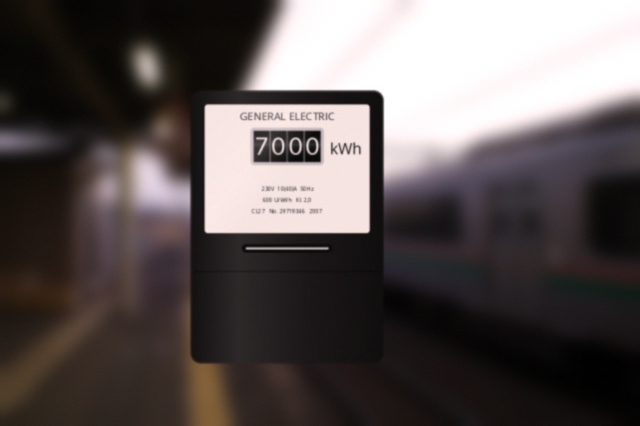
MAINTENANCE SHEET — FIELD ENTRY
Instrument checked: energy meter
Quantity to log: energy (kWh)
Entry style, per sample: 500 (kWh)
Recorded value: 7000 (kWh)
